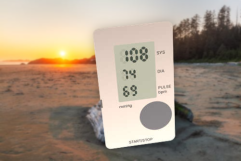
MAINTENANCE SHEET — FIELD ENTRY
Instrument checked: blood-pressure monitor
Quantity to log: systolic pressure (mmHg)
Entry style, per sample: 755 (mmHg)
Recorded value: 108 (mmHg)
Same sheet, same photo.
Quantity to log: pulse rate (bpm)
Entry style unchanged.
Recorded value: 69 (bpm)
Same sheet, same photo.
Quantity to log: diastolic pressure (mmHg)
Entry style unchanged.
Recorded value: 74 (mmHg)
